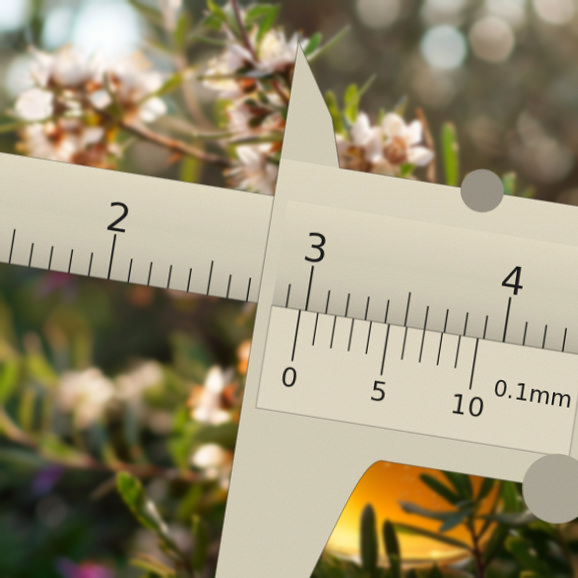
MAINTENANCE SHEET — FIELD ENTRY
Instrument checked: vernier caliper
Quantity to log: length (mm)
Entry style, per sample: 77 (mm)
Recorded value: 29.7 (mm)
